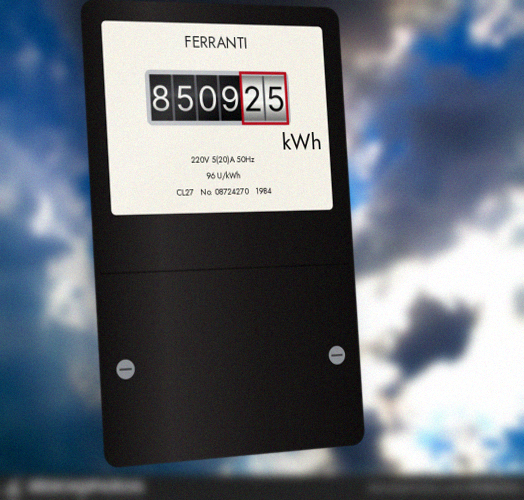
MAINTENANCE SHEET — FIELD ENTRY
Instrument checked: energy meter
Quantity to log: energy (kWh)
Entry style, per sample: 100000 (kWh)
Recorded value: 8509.25 (kWh)
